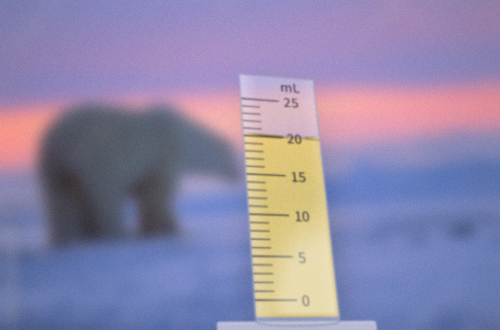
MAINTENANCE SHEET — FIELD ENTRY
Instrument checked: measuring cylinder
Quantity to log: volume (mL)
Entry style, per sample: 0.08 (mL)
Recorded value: 20 (mL)
